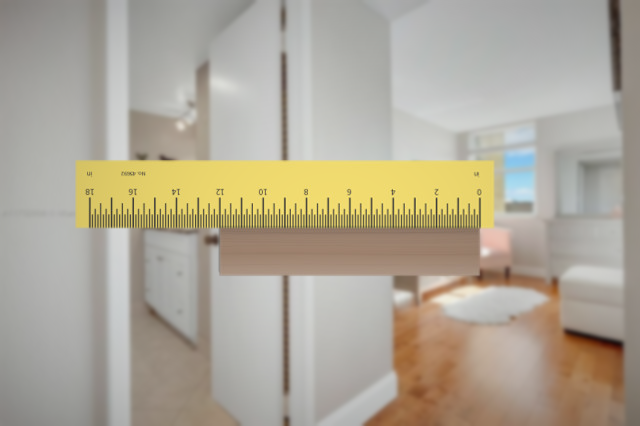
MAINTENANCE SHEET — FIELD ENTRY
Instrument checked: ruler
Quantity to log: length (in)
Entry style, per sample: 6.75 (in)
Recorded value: 12 (in)
